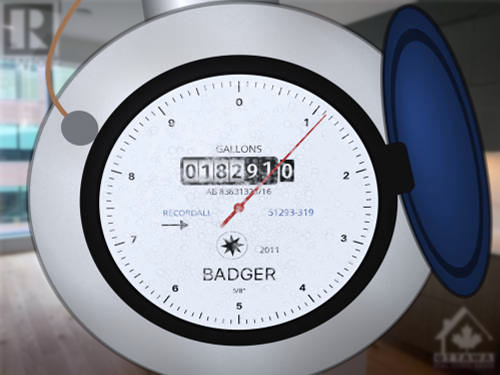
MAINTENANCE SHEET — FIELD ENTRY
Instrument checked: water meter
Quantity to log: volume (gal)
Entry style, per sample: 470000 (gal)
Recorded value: 182911.1 (gal)
